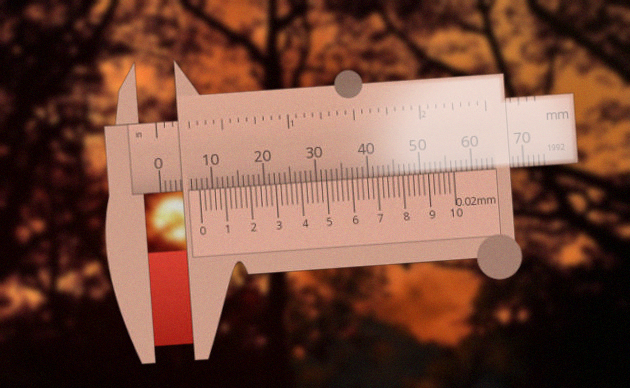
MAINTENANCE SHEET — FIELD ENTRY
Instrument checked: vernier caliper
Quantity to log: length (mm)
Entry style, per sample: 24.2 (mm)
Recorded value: 7.5 (mm)
